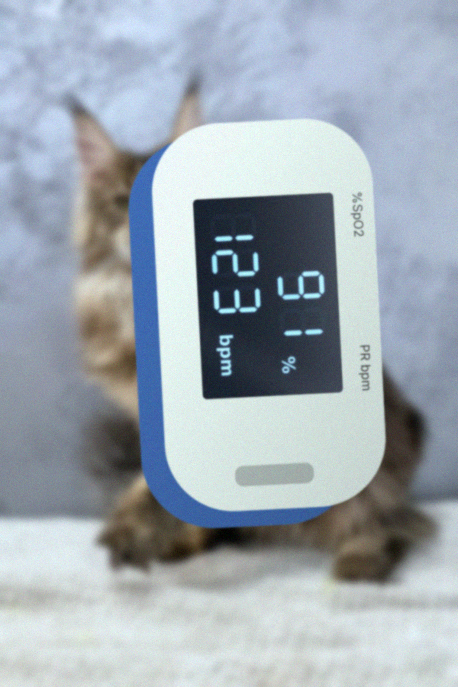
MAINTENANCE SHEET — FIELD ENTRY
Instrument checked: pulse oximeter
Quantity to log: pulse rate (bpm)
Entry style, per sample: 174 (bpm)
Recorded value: 123 (bpm)
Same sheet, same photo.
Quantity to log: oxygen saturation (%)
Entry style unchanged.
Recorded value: 91 (%)
